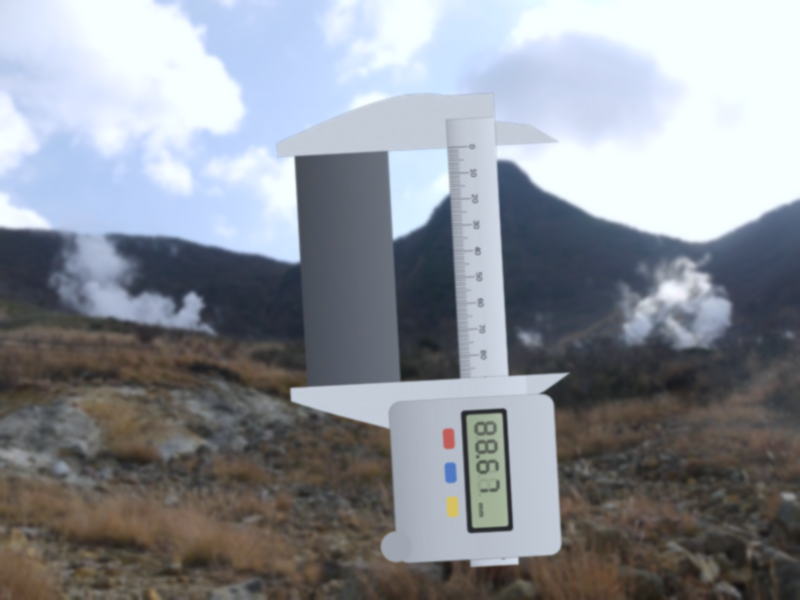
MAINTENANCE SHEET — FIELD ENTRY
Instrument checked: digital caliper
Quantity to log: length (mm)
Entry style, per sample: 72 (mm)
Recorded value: 88.67 (mm)
